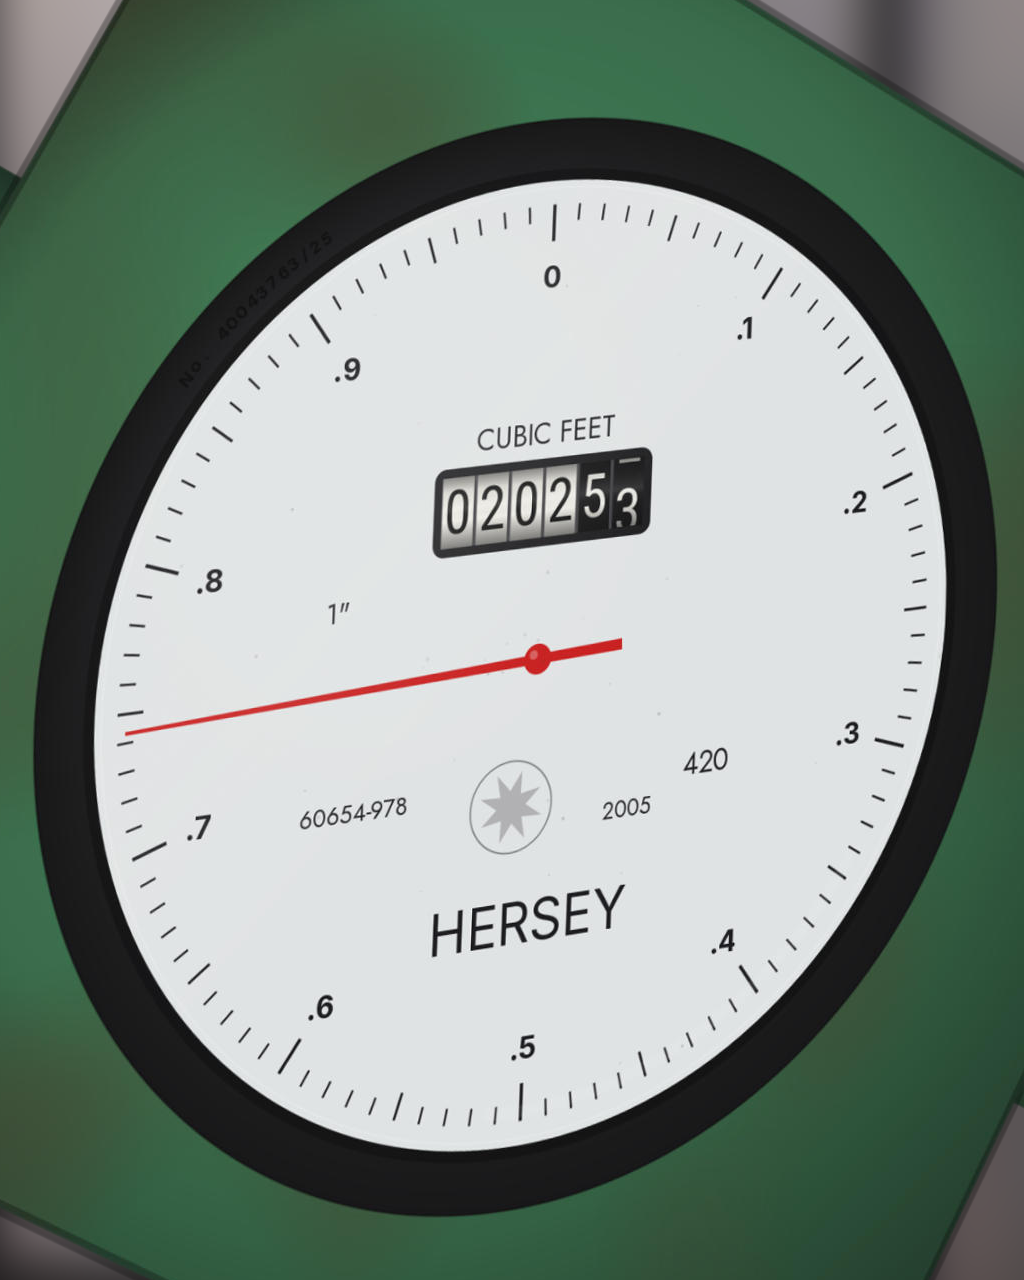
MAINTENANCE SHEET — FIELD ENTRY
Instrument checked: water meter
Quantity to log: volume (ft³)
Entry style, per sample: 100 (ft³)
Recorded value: 20252.74 (ft³)
